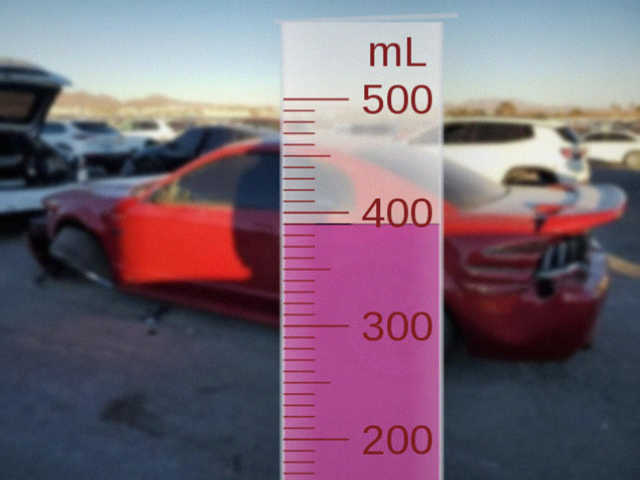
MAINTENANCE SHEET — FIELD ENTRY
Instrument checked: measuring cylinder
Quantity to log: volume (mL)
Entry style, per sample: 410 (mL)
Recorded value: 390 (mL)
